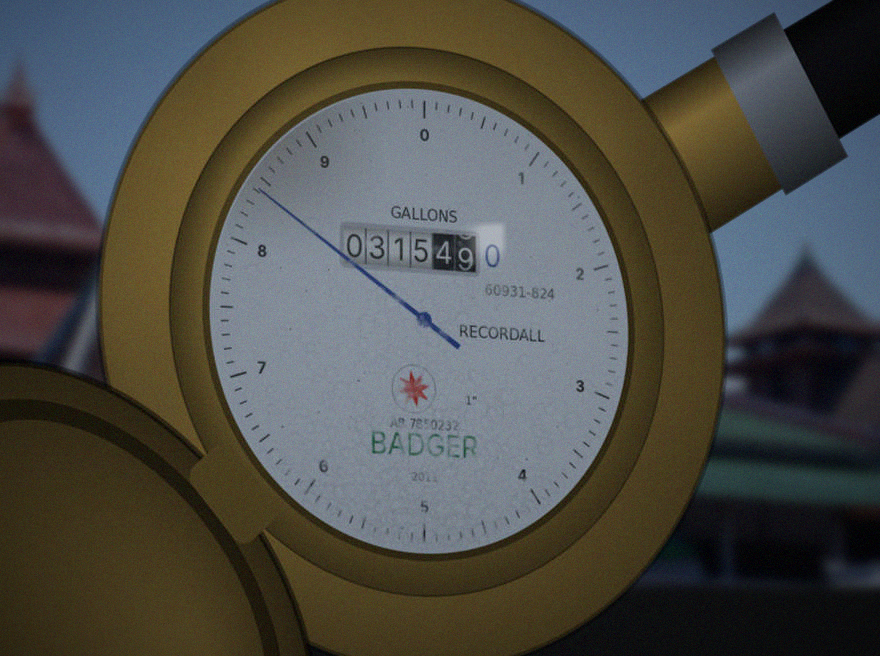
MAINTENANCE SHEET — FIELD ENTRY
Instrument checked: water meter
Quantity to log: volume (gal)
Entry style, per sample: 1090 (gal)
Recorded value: 315488.4 (gal)
